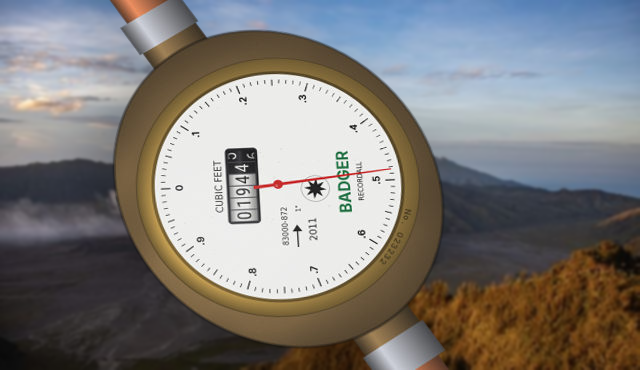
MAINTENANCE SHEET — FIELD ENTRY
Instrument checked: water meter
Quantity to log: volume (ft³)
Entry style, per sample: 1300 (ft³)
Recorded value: 19445.48 (ft³)
